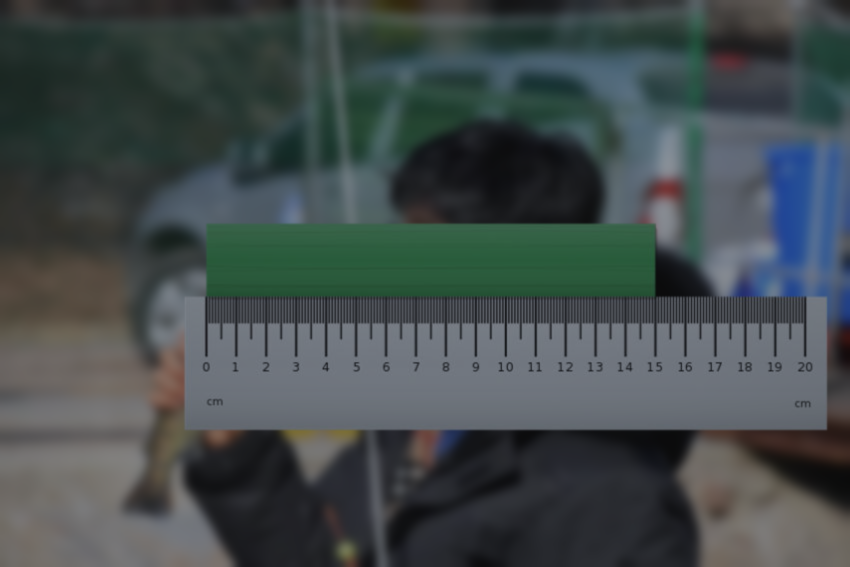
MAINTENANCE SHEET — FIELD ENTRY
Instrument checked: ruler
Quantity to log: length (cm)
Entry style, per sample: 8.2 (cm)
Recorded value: 15 (cm)
